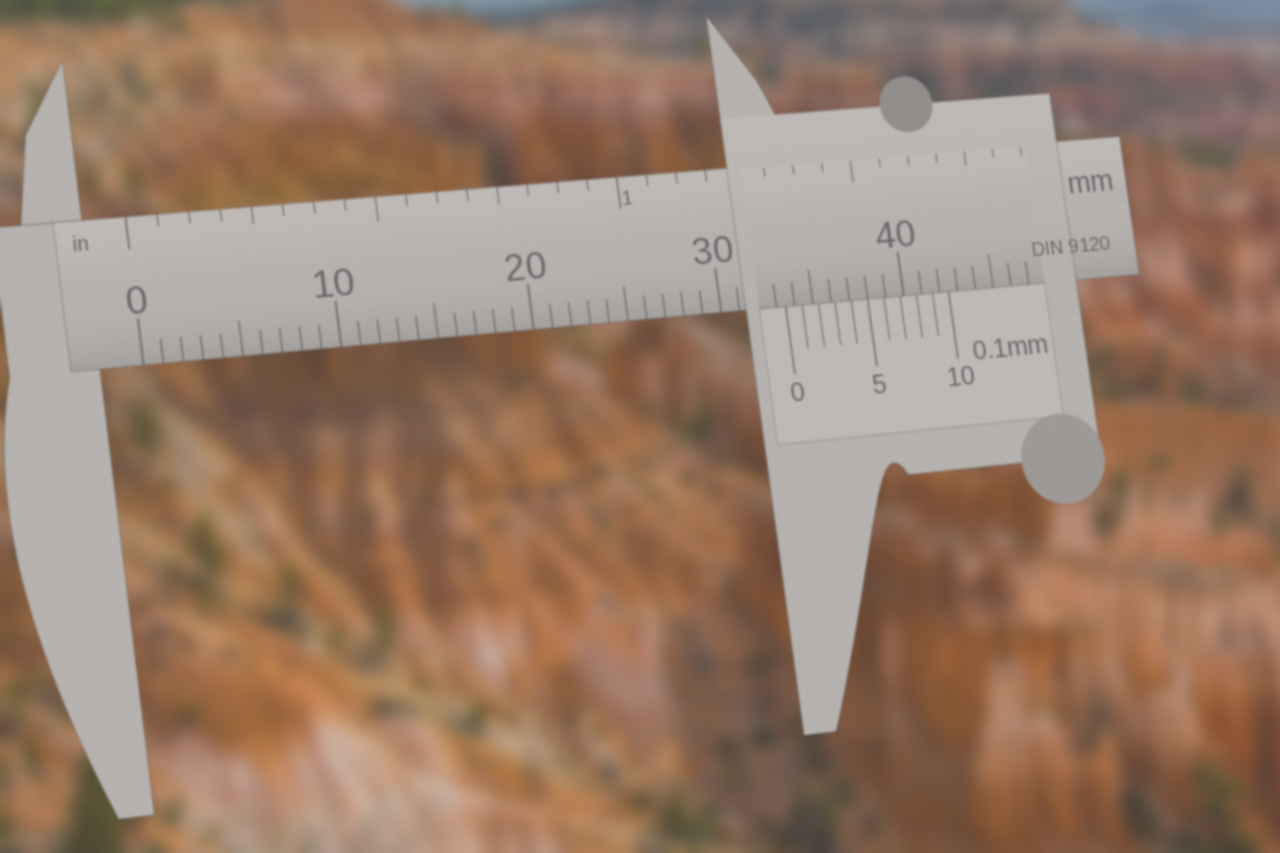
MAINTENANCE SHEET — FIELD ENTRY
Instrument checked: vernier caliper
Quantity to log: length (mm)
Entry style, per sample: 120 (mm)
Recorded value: 33.5 (mm)
